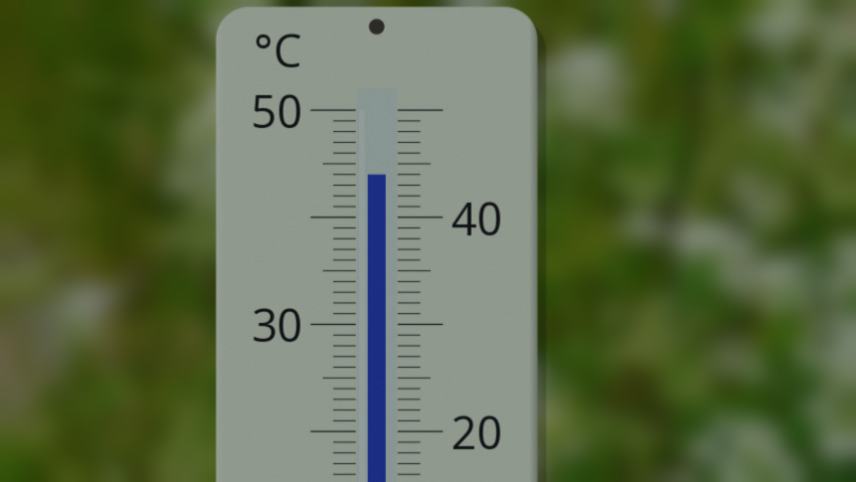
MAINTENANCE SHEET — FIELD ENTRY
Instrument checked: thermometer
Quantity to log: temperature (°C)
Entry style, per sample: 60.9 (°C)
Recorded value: 44 (°C)
